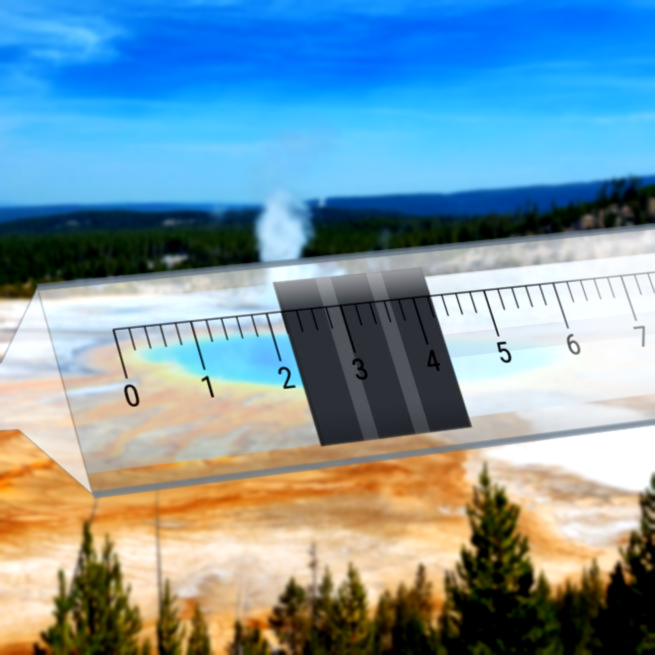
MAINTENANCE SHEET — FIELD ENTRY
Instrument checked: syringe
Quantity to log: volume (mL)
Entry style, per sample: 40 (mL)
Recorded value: 2.2 (mL)
